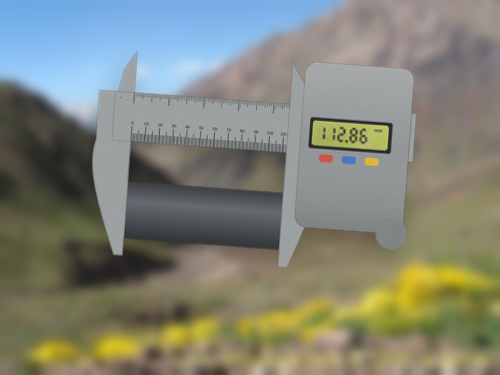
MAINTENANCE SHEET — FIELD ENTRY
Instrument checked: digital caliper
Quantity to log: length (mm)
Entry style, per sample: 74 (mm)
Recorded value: 112.86 (mm)
